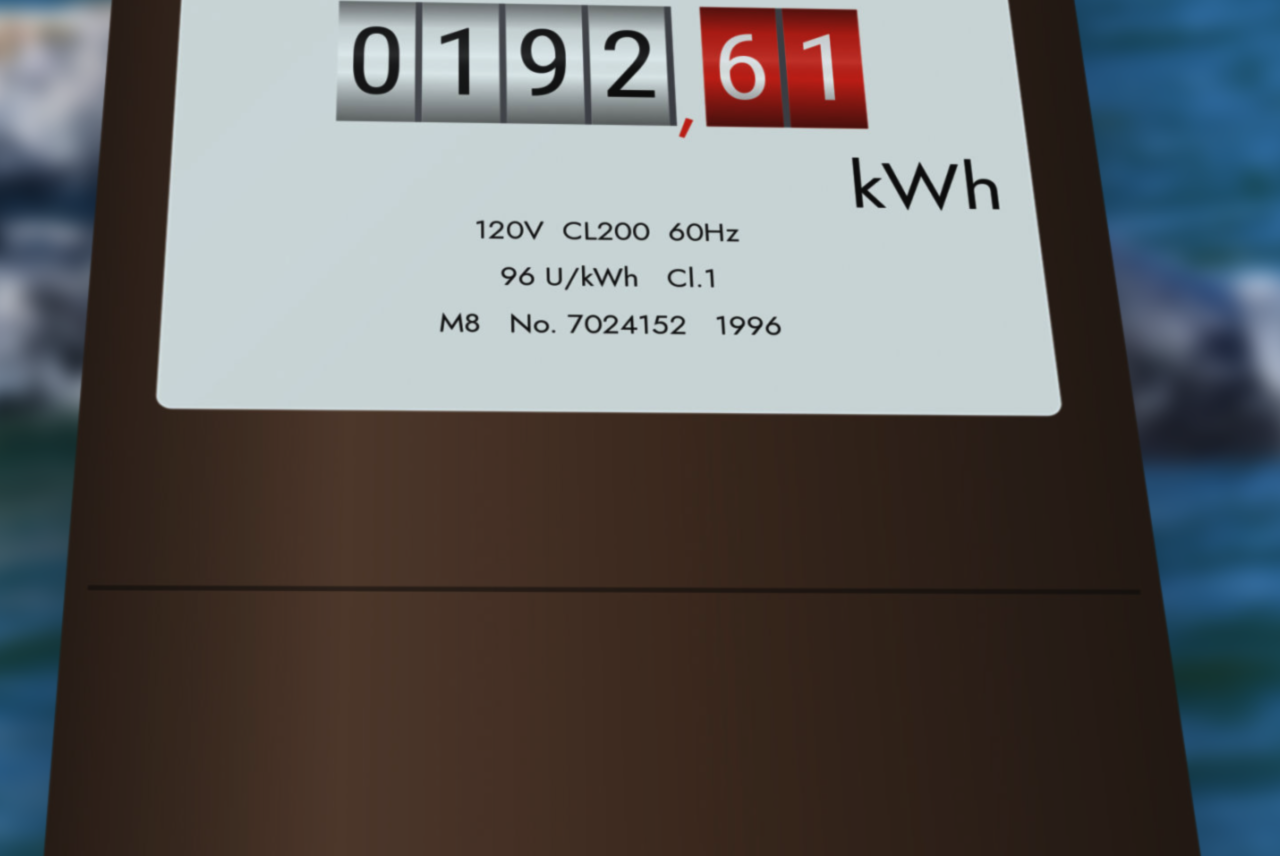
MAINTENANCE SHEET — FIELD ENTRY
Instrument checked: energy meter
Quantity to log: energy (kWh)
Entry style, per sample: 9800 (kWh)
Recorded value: 192.61 (kWh)
